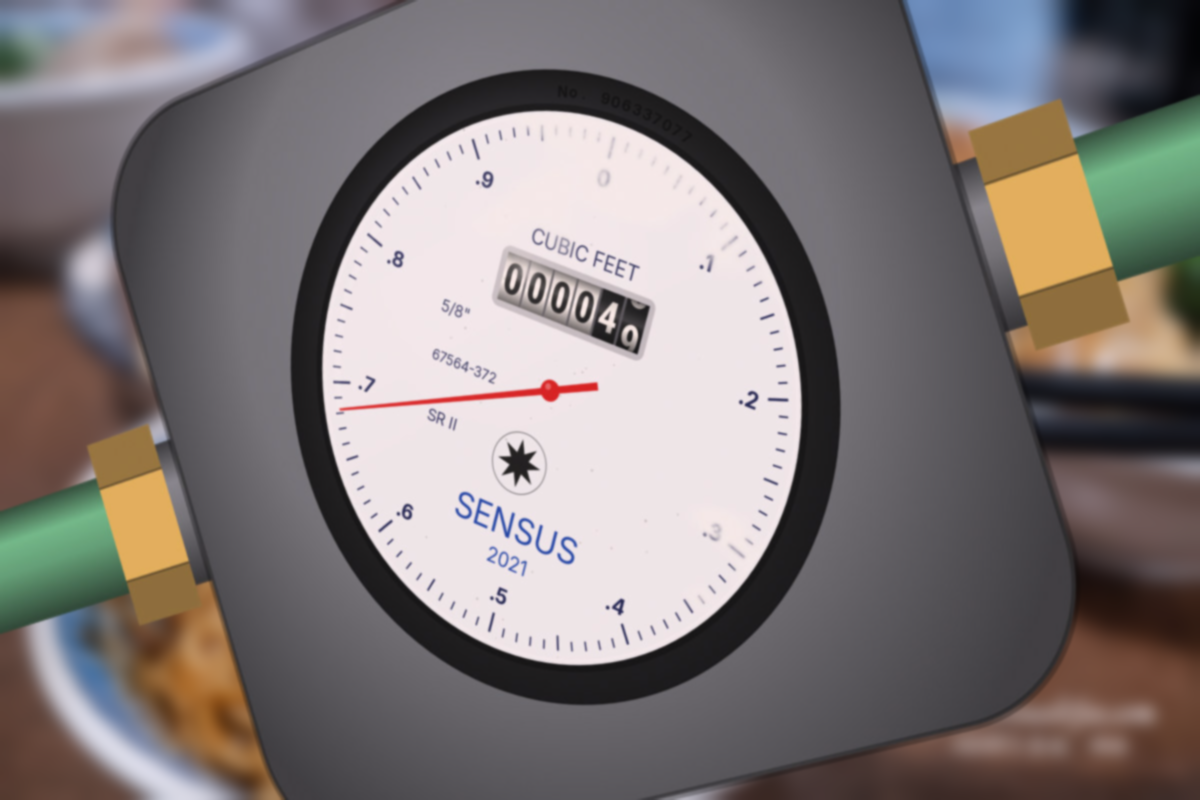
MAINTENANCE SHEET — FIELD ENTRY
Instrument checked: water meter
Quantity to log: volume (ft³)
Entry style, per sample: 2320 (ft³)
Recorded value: 48.68 (ft³)
